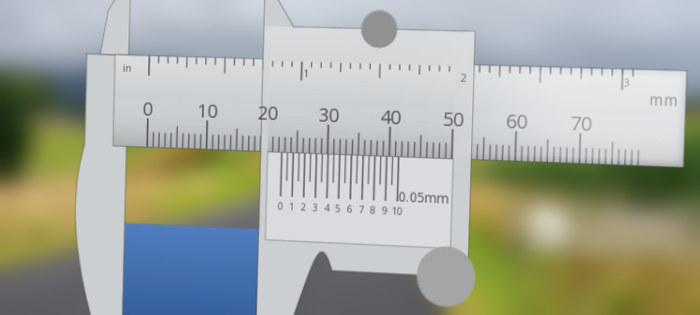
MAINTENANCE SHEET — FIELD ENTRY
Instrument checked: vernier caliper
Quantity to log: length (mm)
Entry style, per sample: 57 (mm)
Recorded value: 22.5 (mm)
